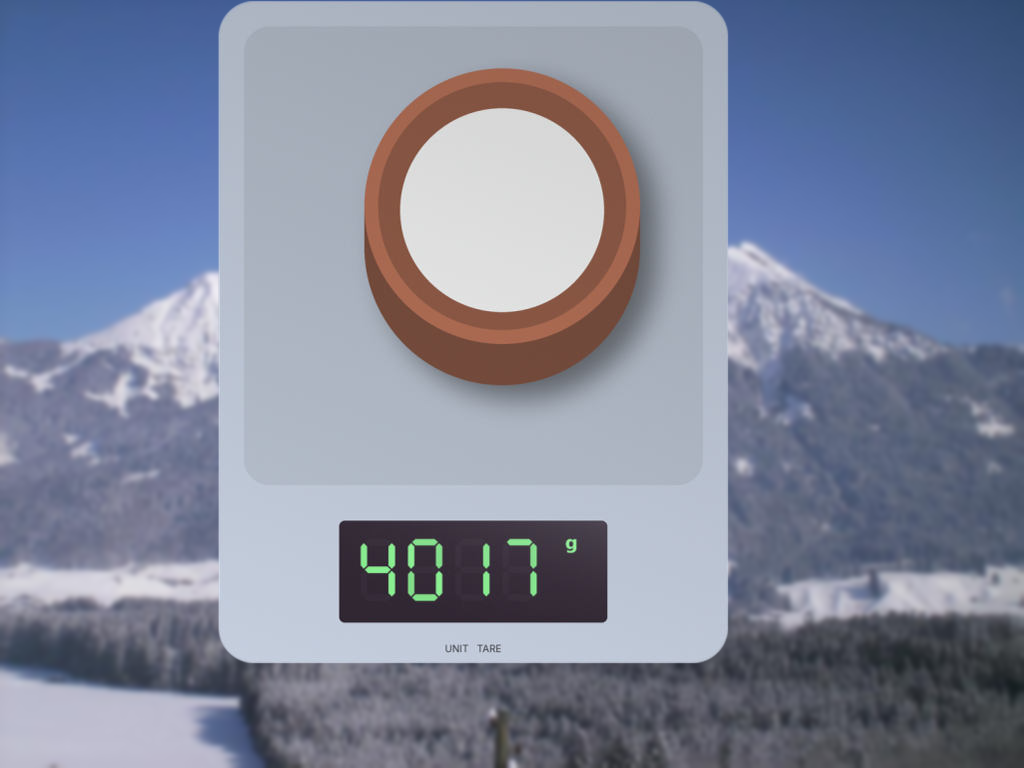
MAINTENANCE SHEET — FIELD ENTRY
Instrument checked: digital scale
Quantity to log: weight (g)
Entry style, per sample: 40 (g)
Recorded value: 4017 (g)
